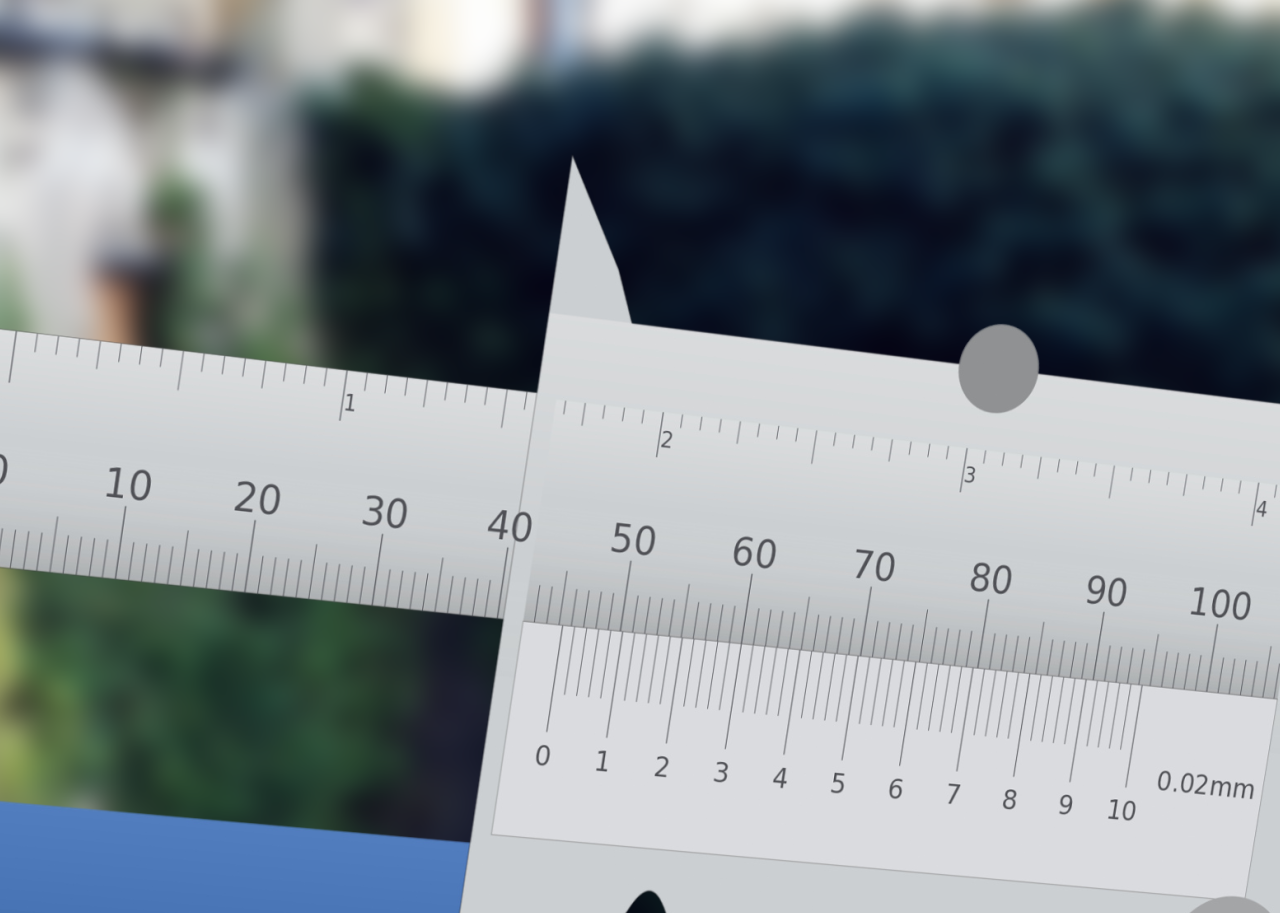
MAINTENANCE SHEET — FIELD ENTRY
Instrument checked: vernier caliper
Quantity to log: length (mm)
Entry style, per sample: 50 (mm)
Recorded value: 45.3 (mm)
